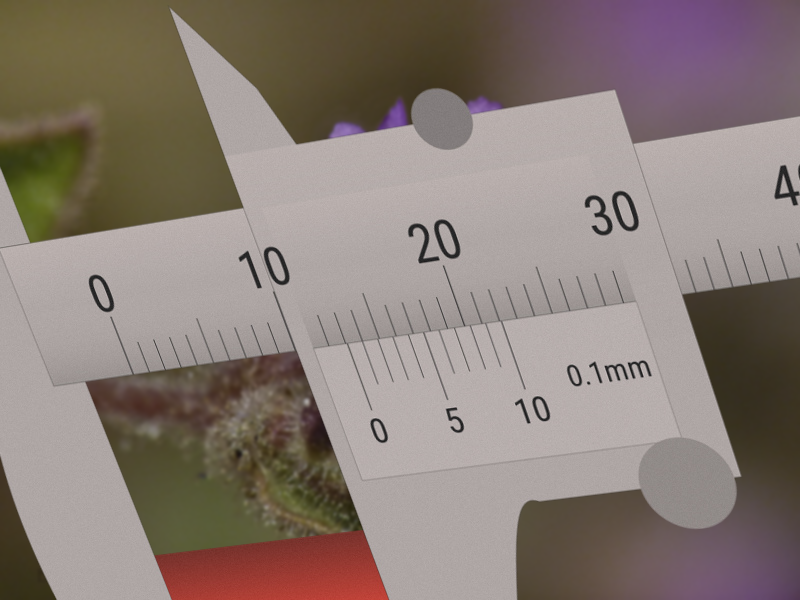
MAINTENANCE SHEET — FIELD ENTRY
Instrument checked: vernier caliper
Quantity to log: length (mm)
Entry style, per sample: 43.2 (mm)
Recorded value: 13.1 (mm)
